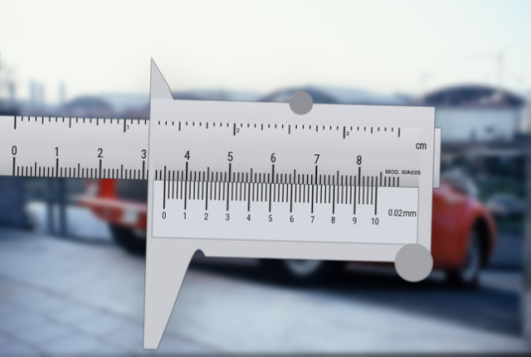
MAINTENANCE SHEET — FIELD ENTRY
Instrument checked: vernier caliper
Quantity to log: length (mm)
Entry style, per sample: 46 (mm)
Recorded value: 35.0 (mm)
